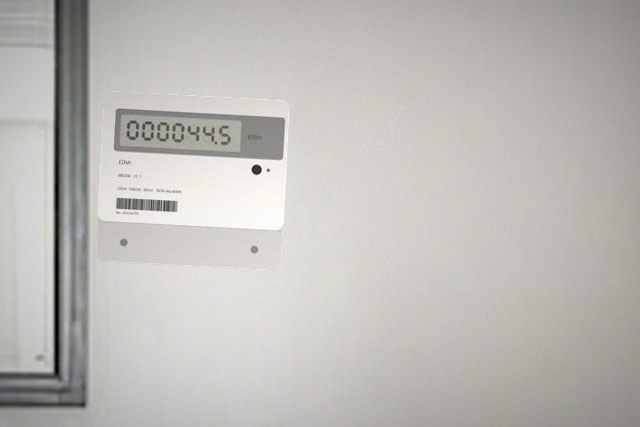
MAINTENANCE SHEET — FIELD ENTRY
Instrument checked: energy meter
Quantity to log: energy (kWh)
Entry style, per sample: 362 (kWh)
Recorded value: 44.5 (kWh)
